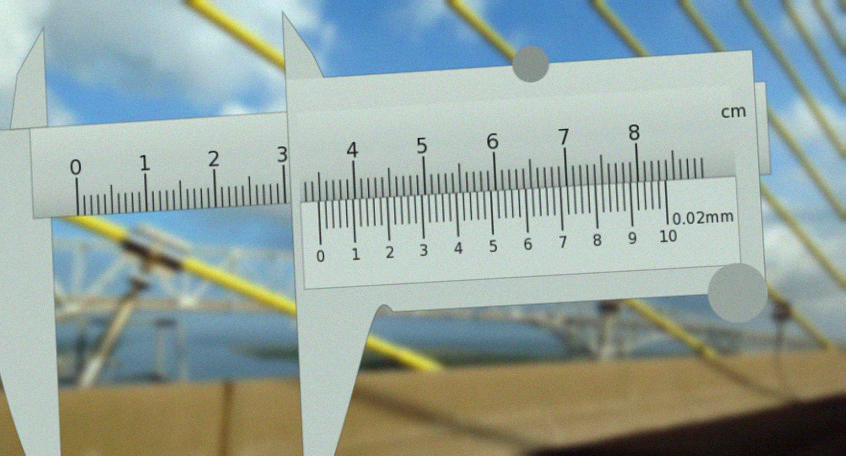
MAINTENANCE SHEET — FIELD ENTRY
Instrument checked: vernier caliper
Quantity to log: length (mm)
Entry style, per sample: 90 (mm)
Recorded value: 34.8 (mm)
